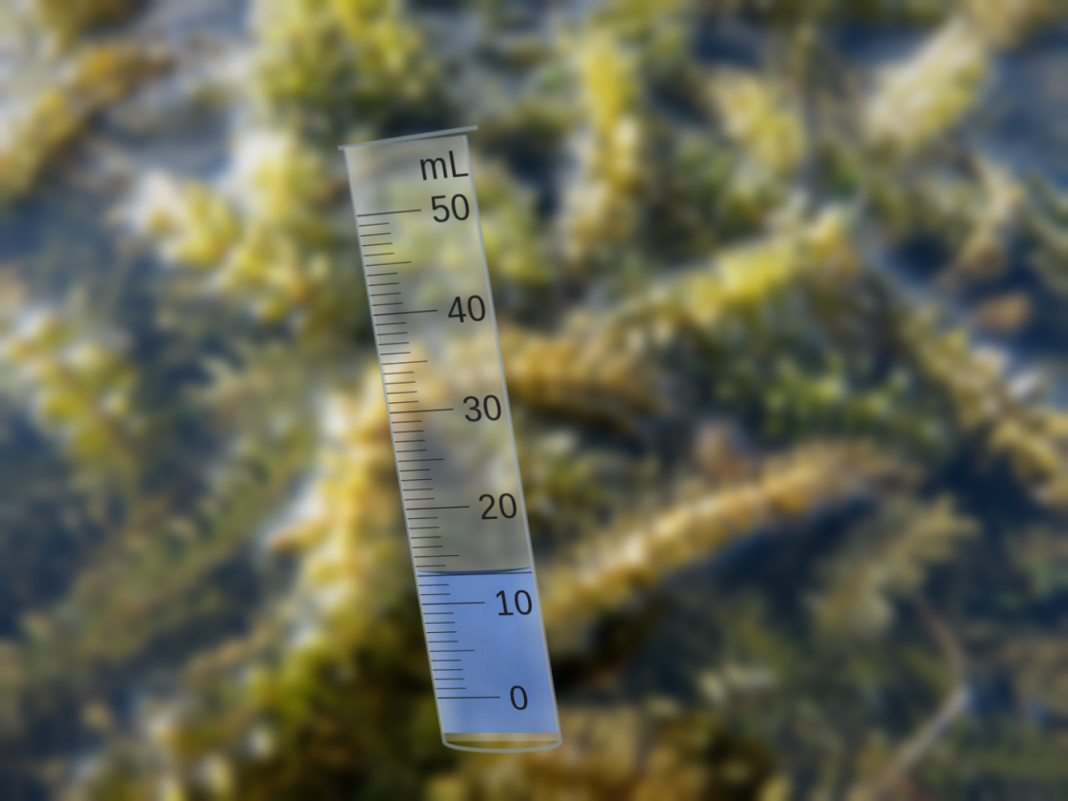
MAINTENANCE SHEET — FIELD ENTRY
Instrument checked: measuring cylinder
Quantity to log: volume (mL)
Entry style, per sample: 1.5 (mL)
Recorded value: 13 (mL)
